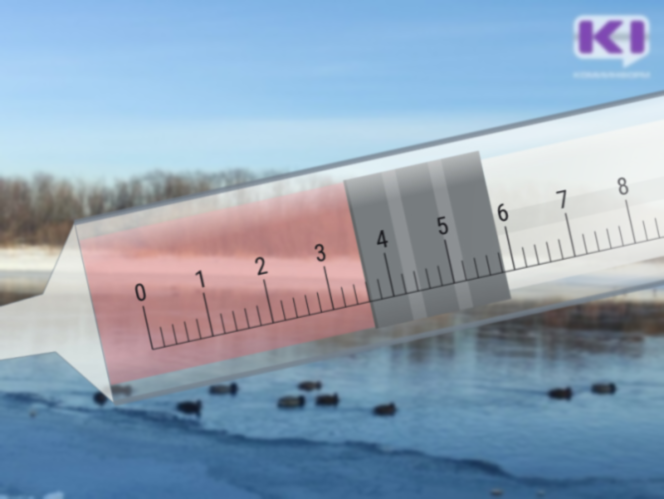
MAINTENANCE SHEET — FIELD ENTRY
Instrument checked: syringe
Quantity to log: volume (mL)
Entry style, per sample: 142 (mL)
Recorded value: 3.6 (mL)
